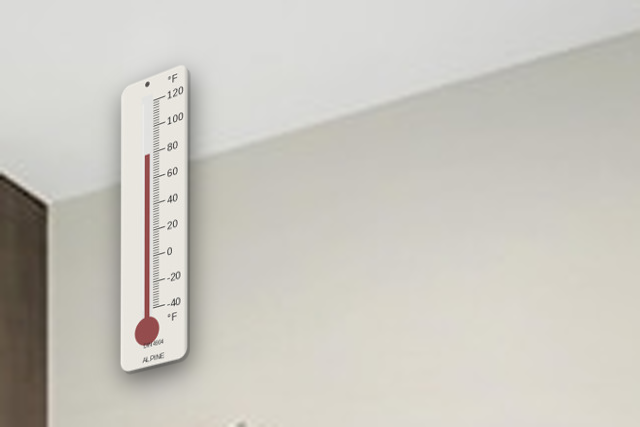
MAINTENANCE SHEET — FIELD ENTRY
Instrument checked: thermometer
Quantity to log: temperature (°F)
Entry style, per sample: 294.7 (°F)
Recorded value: 80 (°F)
